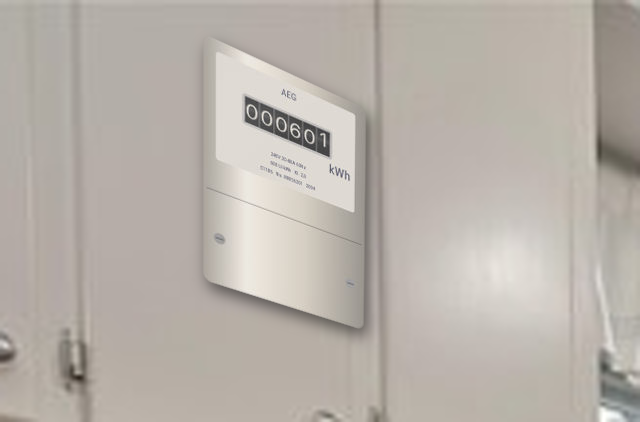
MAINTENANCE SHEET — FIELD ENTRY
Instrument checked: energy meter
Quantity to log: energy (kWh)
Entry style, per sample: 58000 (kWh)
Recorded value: 601 (kWh)
